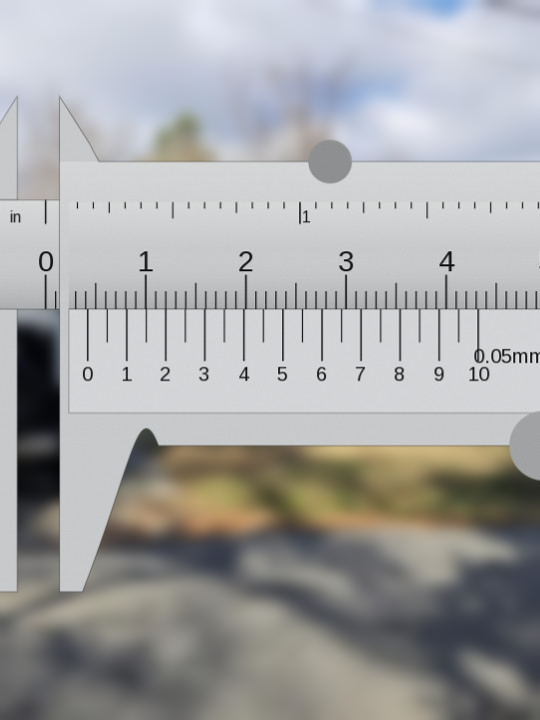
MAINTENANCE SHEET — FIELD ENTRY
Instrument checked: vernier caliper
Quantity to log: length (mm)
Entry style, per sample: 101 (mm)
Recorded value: 4.2 (mm)
